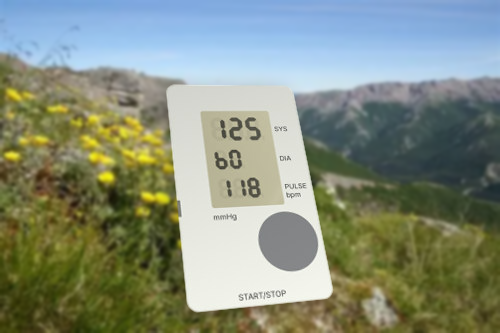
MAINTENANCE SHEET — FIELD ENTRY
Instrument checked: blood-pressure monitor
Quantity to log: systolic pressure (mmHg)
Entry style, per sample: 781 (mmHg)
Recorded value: 125 (mmHg)
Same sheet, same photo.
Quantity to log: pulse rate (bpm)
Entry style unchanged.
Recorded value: 118 (bpm)
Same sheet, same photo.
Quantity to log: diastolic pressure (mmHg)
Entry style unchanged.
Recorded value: 60 (mmHg)
